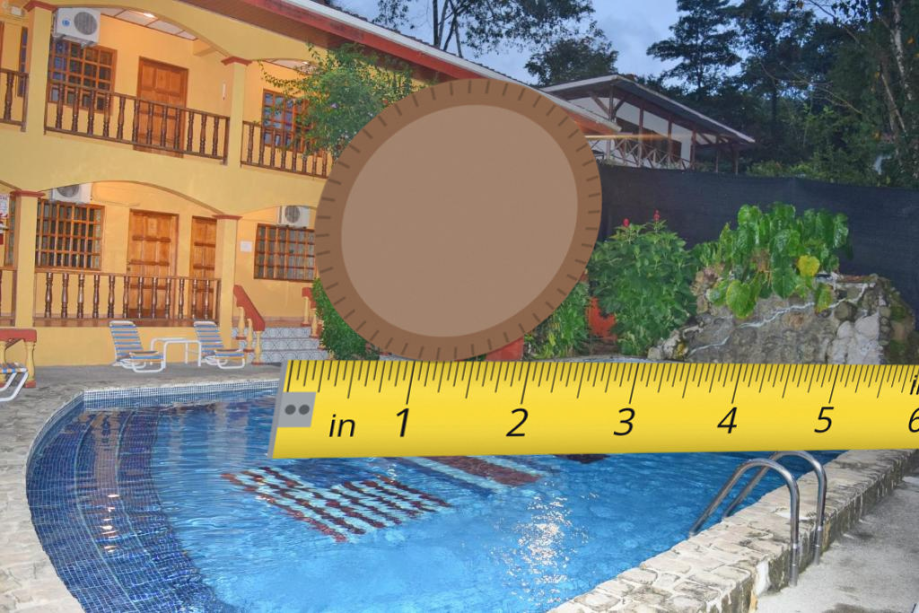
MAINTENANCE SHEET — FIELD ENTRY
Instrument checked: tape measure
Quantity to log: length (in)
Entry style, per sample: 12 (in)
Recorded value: 2.375 (in)
